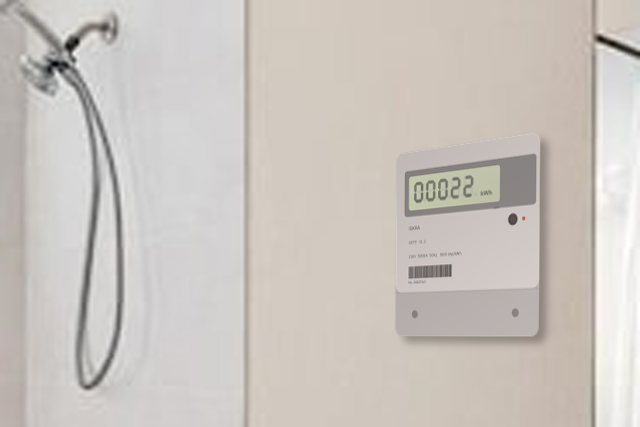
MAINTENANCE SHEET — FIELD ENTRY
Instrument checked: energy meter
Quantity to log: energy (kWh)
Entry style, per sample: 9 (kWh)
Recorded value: 22 (kWh)
